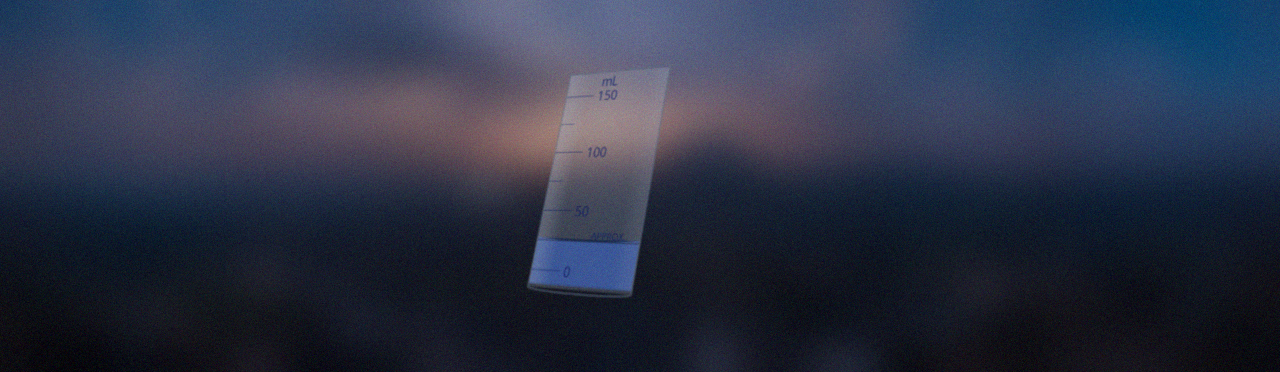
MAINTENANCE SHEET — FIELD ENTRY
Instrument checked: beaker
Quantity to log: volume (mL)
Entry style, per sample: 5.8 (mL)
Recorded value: 25 (mL)
